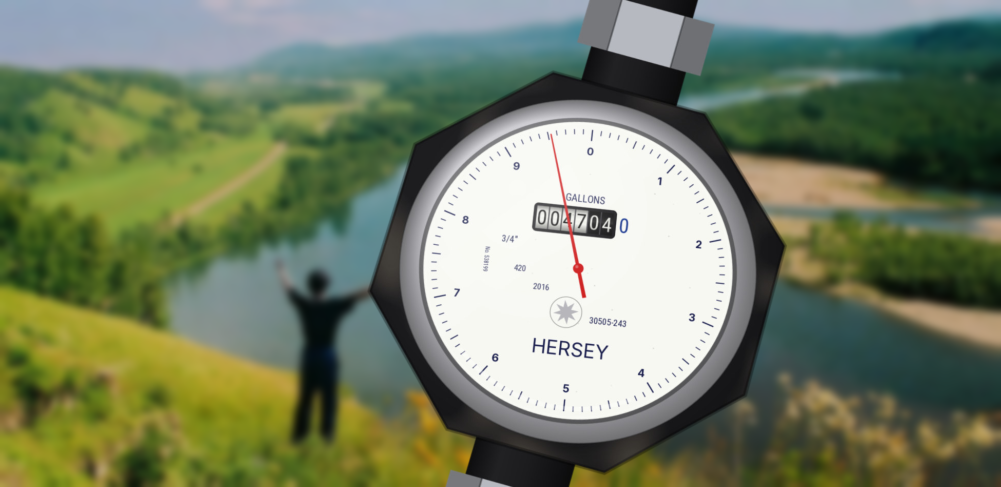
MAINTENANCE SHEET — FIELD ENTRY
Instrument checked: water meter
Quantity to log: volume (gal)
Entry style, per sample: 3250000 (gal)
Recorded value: 47039.5 (gal)
